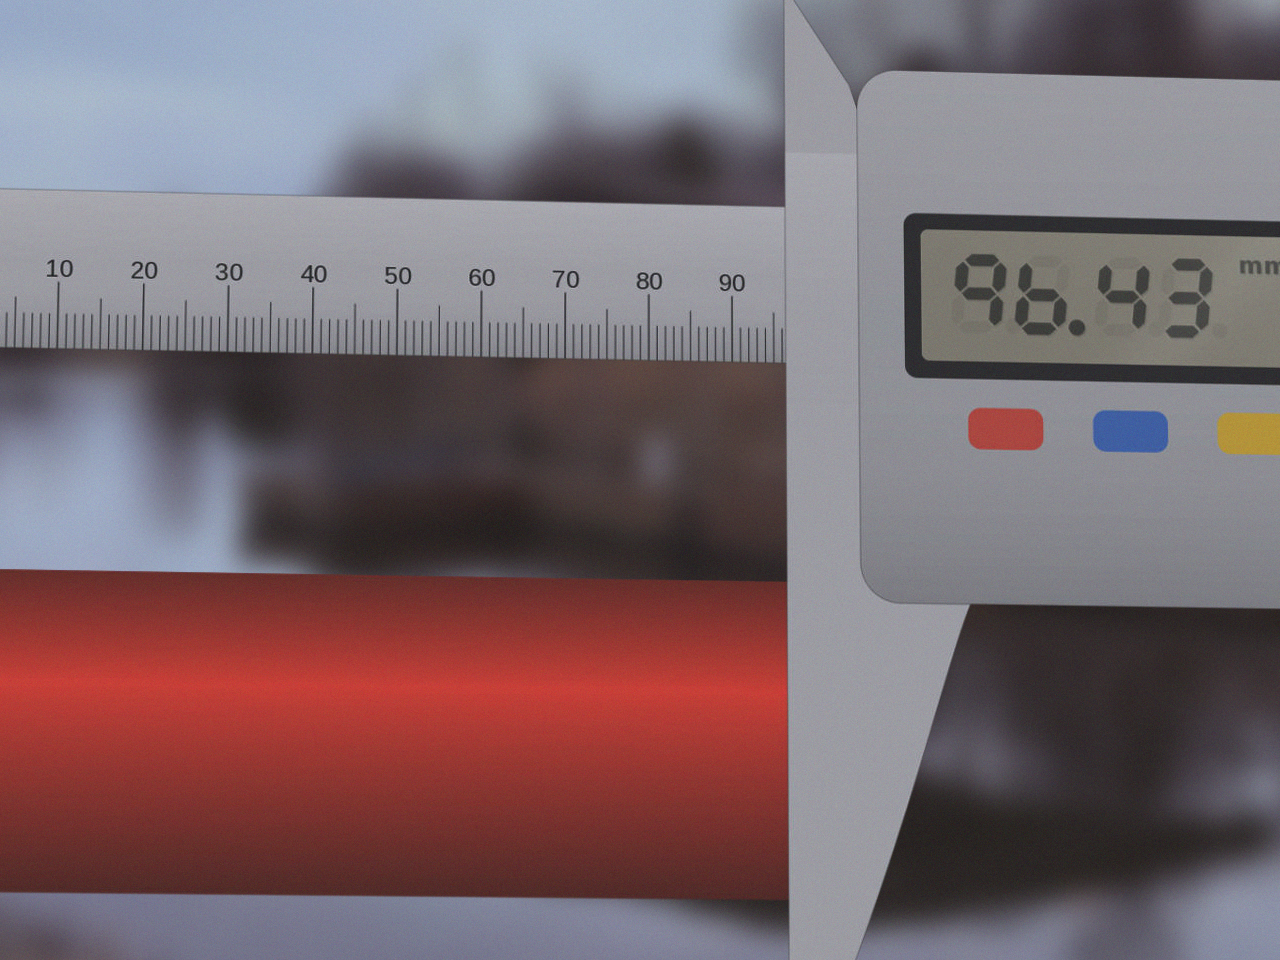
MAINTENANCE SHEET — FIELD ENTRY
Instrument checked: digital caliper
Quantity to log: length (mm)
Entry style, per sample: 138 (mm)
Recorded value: 96.43 (mm)
